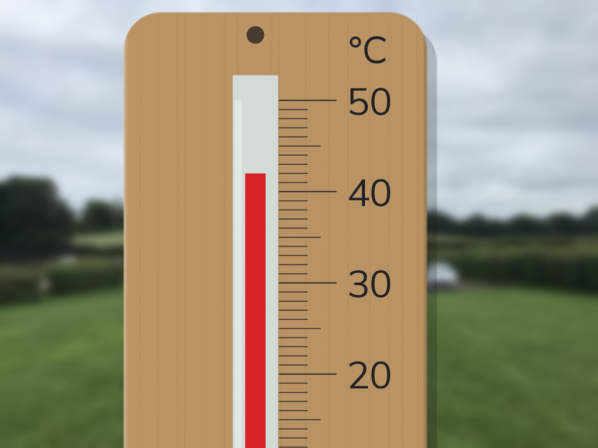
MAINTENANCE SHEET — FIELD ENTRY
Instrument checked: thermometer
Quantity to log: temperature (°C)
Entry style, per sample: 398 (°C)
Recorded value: 42 (°C)
